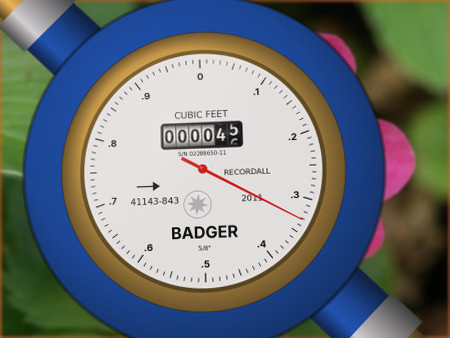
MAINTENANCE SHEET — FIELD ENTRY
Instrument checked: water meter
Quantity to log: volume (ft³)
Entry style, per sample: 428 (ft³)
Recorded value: 45.33 (ft³)
